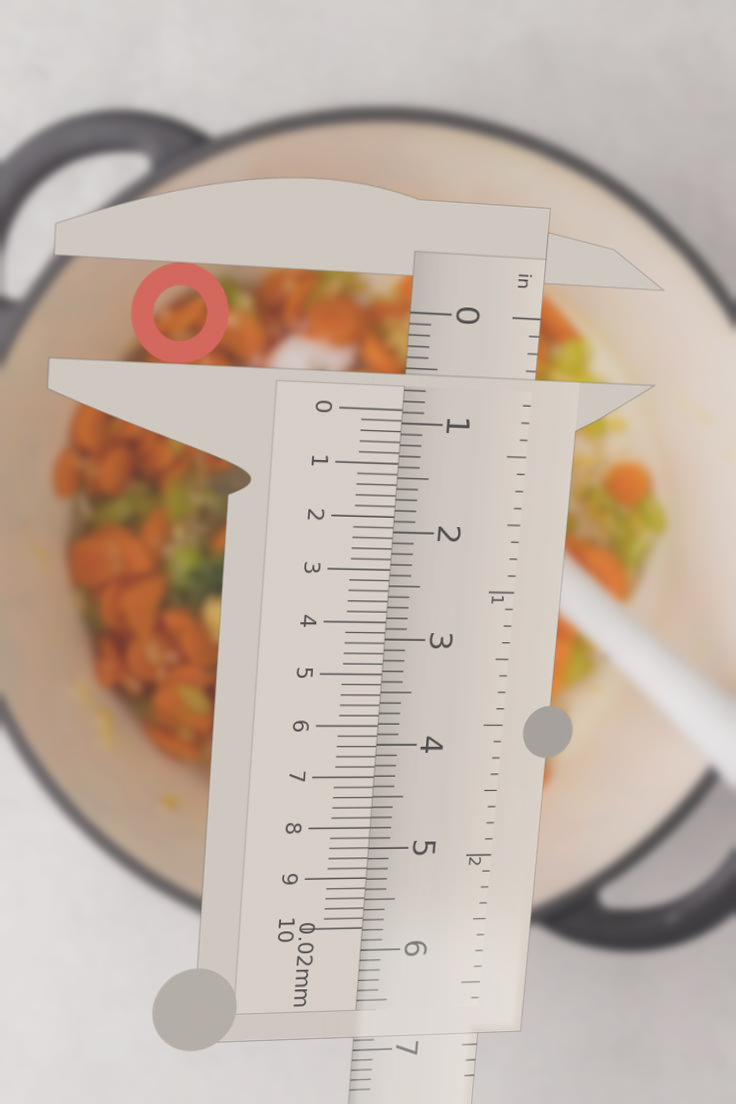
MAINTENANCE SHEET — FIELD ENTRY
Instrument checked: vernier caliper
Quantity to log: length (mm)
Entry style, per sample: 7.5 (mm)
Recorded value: 8.8 (mm)
